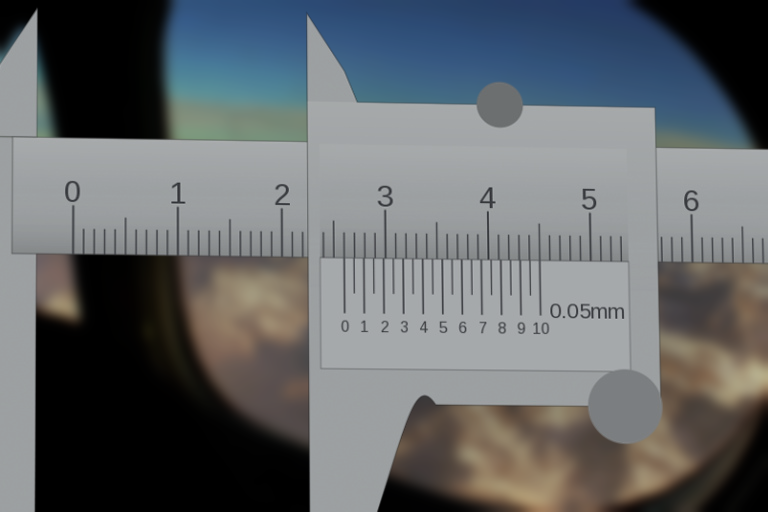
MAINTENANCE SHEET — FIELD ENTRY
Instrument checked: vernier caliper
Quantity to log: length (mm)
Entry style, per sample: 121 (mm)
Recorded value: 26.0 (mm)
